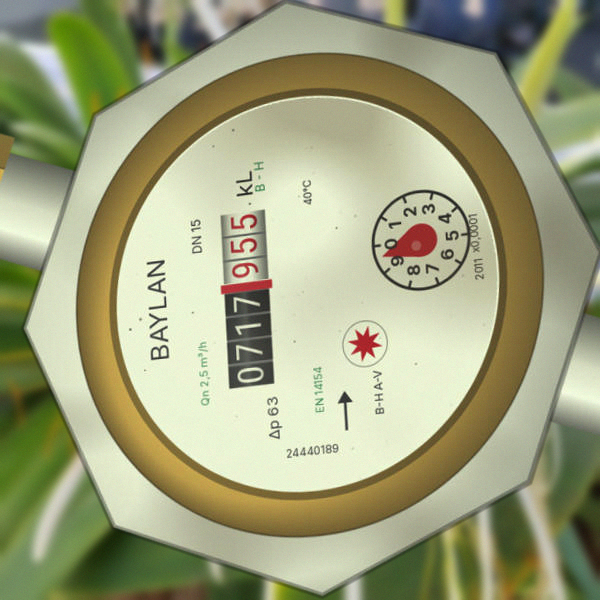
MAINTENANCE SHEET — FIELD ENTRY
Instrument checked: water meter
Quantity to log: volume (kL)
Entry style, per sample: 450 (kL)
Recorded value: 717.9549 (kL)
